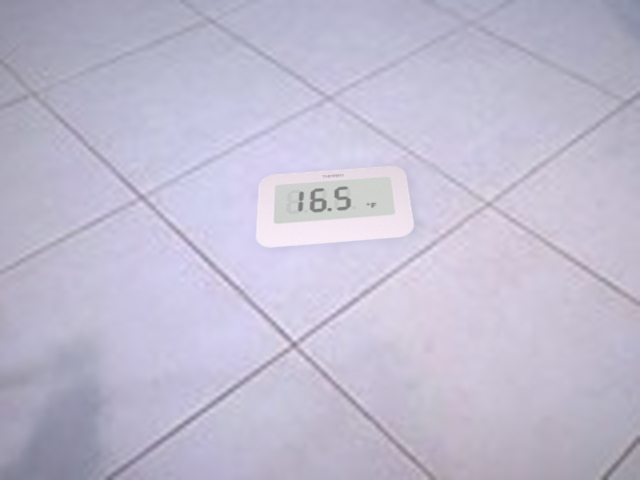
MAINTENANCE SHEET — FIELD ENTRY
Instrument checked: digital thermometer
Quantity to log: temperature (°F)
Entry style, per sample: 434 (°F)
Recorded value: 16.5 (°F)
